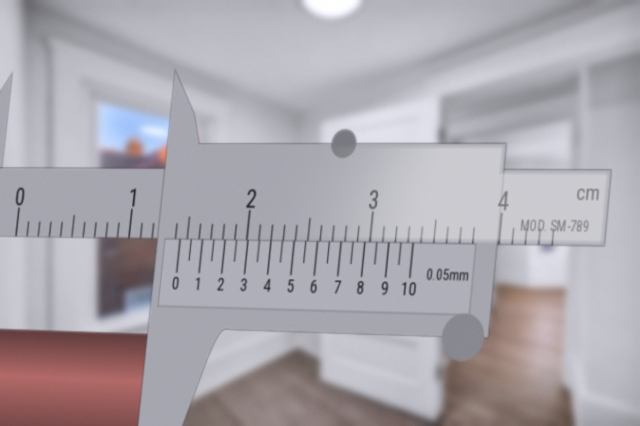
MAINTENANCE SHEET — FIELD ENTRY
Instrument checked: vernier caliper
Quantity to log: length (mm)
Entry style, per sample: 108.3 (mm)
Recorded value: 14.4 (mm)
